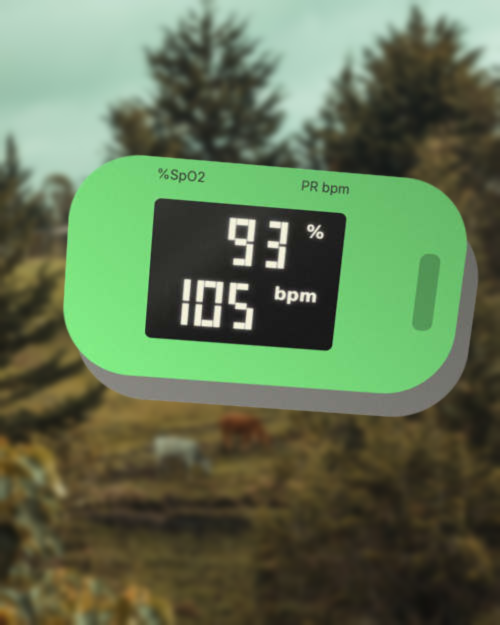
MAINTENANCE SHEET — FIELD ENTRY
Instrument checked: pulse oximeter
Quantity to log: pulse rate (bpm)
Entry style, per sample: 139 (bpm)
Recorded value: 105 (bpm)
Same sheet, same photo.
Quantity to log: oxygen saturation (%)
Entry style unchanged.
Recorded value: 93 (%)
